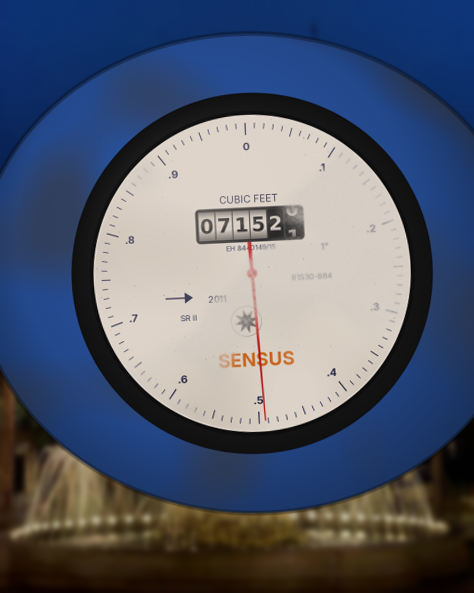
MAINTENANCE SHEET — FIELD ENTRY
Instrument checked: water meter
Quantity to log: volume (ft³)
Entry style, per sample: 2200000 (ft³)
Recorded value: 71520.49 (ft³)
